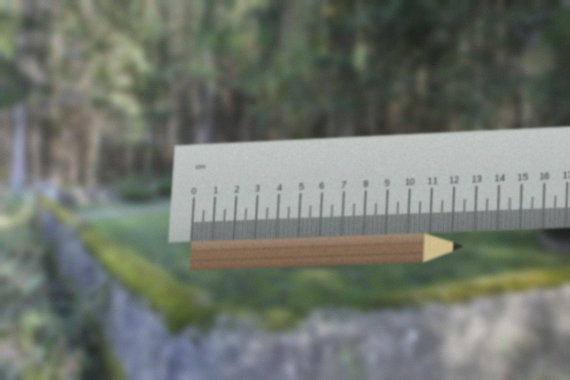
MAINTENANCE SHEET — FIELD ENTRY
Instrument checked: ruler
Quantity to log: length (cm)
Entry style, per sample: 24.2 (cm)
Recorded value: 12.5 (cm)
